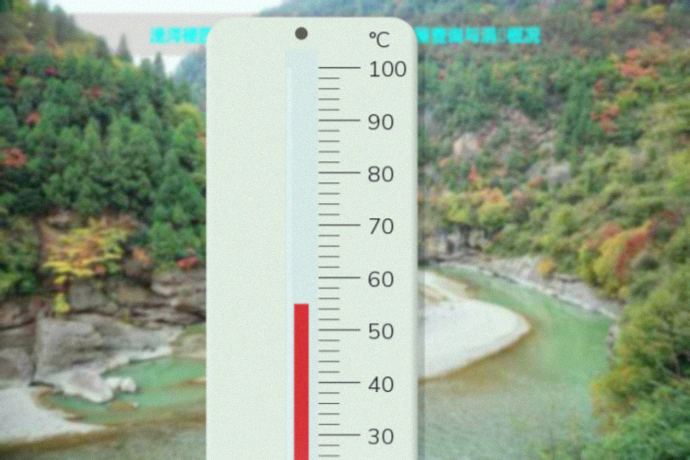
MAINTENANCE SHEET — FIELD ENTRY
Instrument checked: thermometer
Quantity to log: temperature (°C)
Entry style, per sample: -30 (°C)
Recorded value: 55 (°C)
